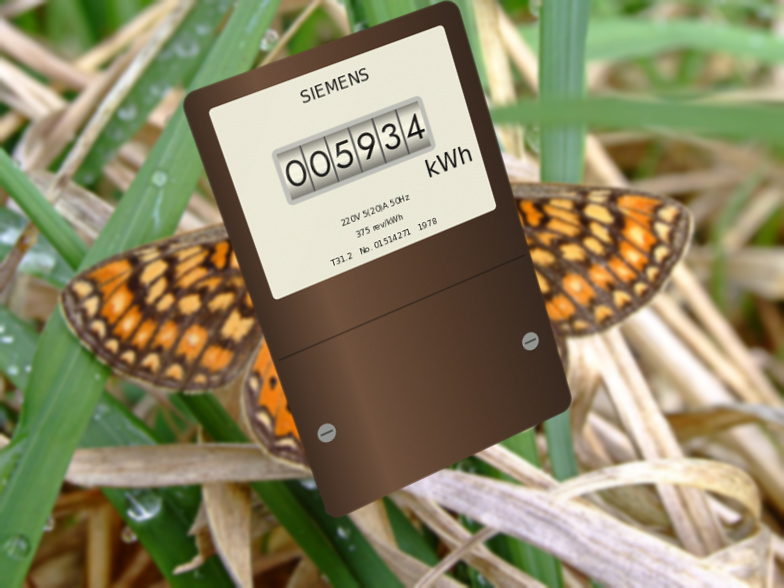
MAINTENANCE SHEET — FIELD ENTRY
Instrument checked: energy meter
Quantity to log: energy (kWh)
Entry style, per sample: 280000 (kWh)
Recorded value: 5934 (kWh)
